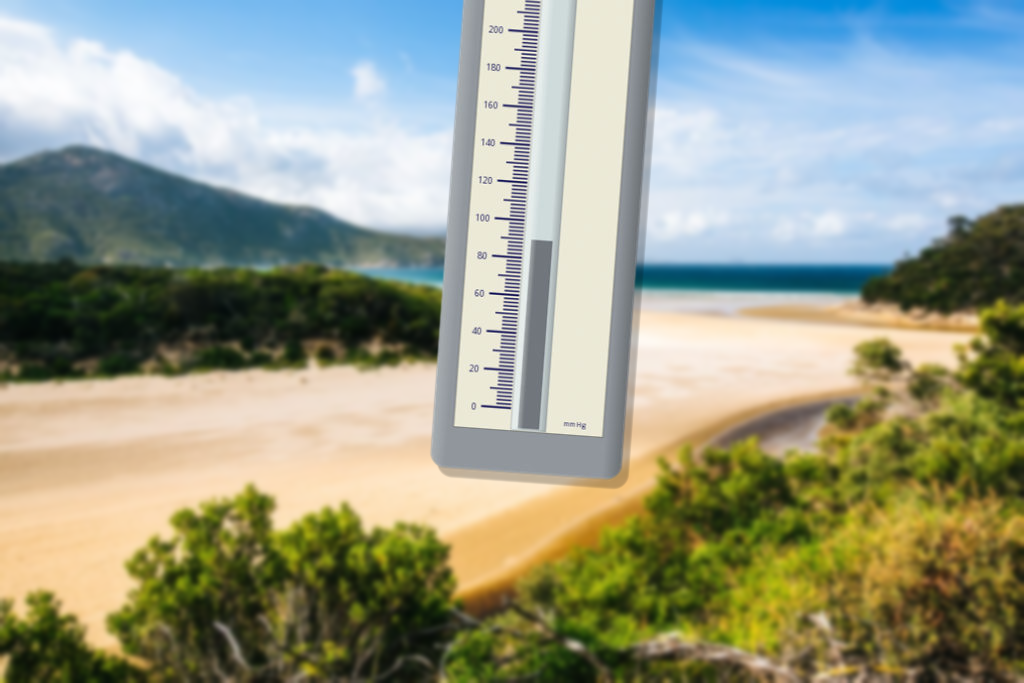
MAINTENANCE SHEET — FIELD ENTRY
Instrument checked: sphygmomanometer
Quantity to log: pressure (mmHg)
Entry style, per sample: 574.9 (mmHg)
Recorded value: 90 (mmHg)
